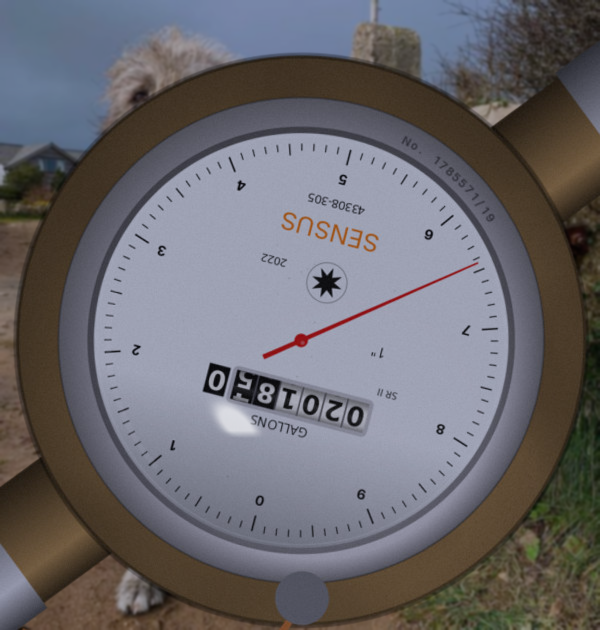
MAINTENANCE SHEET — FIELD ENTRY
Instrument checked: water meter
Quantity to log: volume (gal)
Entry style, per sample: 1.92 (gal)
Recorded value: 201846.4 (gal)
